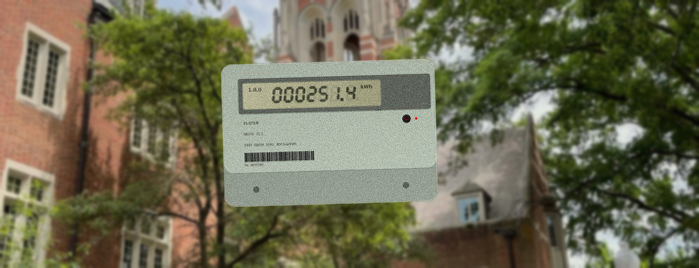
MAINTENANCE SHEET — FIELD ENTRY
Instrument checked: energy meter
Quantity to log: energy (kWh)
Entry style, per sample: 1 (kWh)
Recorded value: 251.4 (kWh)
